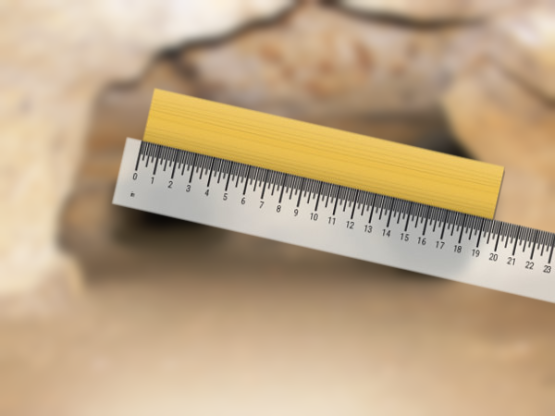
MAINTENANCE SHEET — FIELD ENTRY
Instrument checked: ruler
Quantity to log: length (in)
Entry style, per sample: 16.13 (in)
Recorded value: 19.5 (in)
